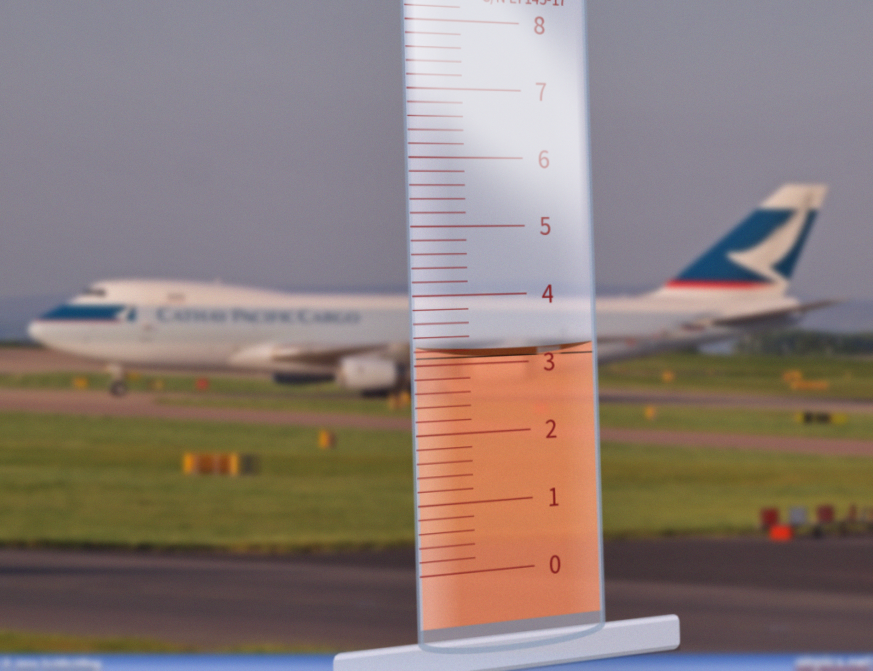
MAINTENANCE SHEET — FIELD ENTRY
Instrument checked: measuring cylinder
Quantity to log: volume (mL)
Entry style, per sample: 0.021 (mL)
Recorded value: 3.1 (mL)
